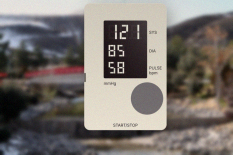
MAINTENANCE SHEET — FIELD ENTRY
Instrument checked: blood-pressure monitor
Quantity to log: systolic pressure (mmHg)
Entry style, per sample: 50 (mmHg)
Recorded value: 121 (mmHg)
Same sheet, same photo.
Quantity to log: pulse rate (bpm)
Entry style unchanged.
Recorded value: 58 (bpm)
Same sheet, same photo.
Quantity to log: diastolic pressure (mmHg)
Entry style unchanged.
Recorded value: 85 (mmHg)
